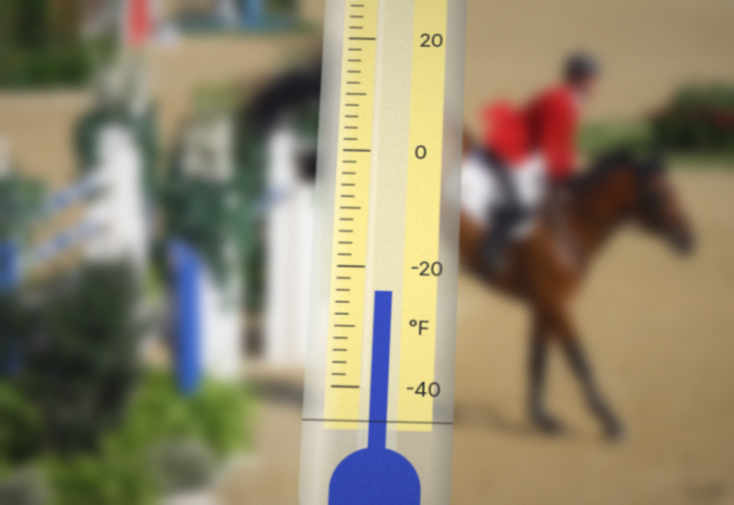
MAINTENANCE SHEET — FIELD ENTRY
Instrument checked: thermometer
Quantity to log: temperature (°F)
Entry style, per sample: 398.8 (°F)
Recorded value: -24 (°F)
